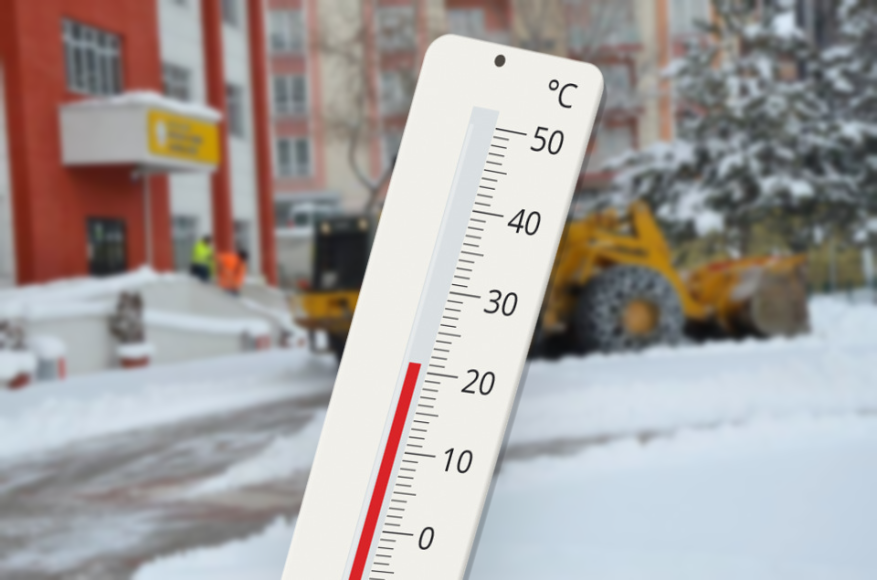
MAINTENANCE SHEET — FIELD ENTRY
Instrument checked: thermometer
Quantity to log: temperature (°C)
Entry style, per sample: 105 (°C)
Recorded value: 21 (°C)
